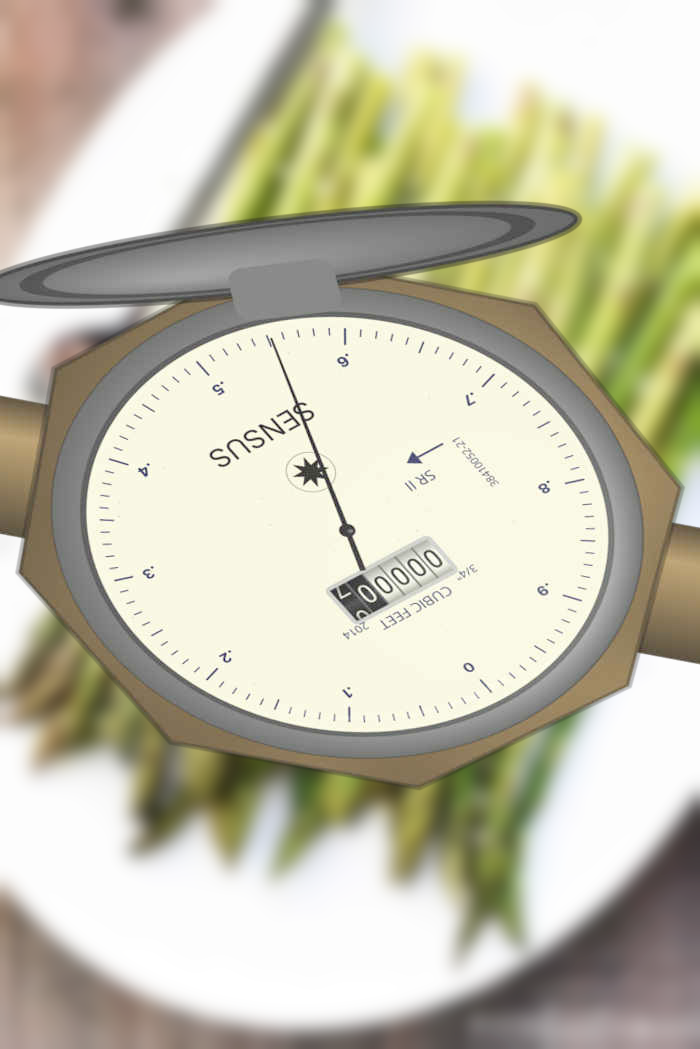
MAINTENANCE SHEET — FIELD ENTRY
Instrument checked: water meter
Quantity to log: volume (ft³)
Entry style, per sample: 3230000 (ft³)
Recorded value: 6.55 (ft³)
